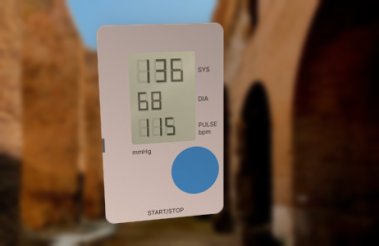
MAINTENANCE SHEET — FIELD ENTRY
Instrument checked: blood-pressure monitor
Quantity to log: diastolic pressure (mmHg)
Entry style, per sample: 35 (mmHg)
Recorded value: 68 (mmHg)
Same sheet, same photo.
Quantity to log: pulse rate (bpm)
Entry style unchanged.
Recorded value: 115 (bpm)
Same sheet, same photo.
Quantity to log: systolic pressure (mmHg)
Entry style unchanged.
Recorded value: 136 (mmHg)
